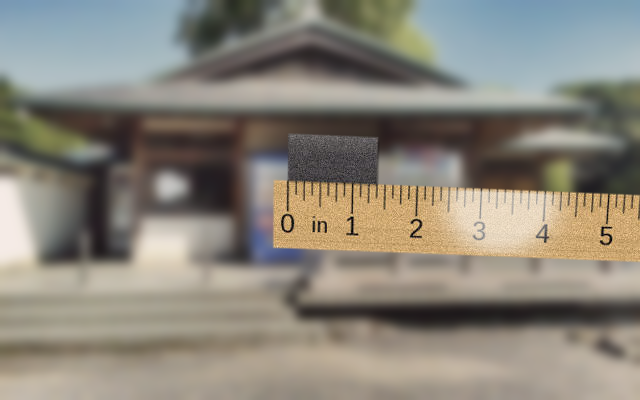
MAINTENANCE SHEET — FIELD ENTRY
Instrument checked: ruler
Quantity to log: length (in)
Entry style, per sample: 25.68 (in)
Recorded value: 1.375 (in)
